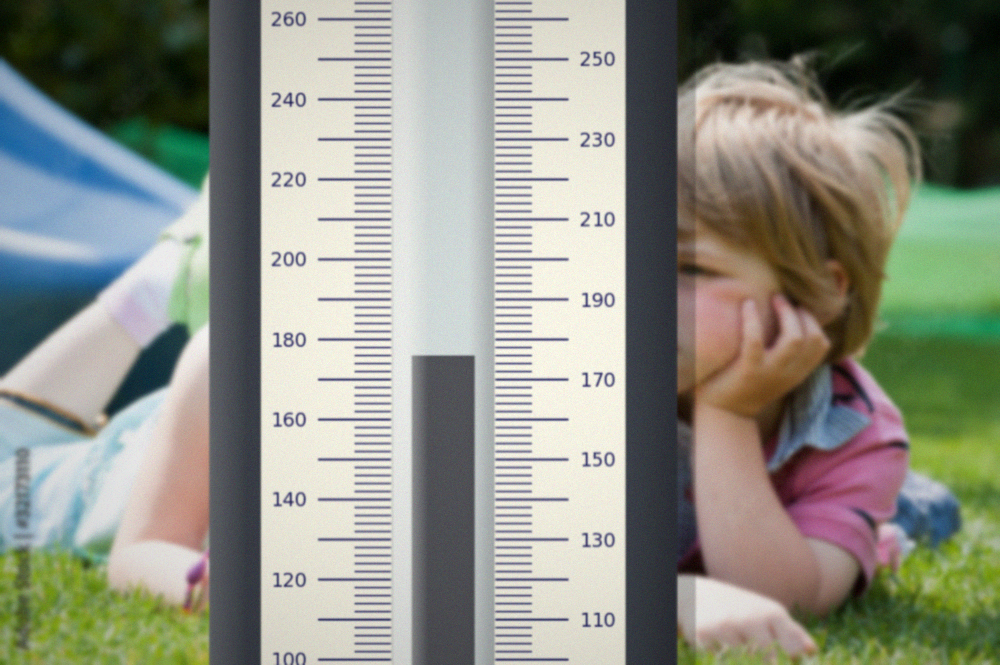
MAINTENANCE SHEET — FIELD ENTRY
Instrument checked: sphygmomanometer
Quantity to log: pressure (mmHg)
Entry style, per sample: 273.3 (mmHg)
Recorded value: 176 (mmHg)
